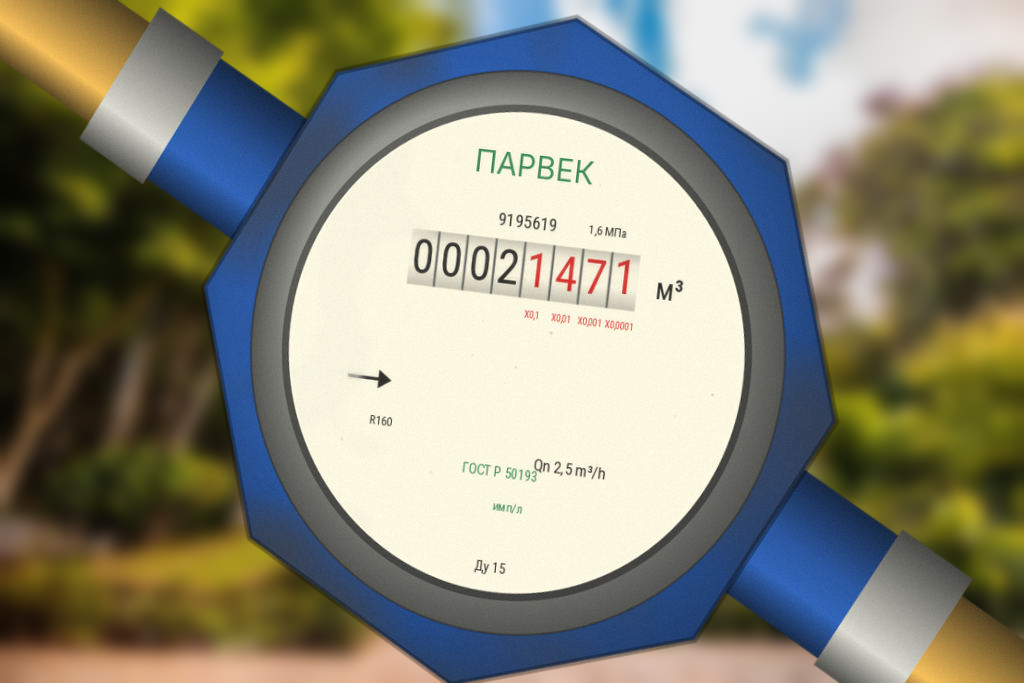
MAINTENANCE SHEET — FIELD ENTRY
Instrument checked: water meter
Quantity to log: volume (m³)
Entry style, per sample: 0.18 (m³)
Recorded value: 2.1471 (m³)
